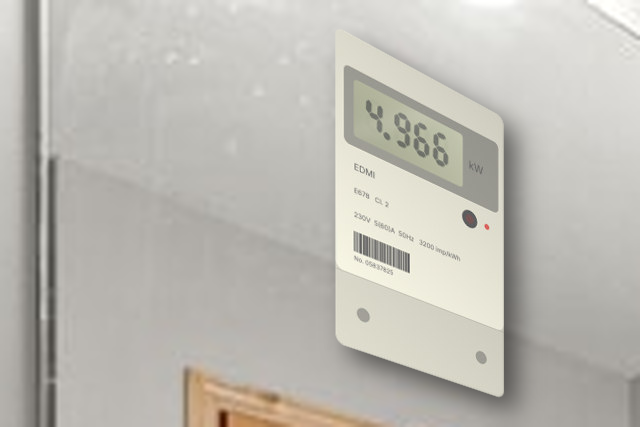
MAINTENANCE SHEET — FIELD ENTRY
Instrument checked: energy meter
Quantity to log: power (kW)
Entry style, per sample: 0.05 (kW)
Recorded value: 4.966 (kW)
